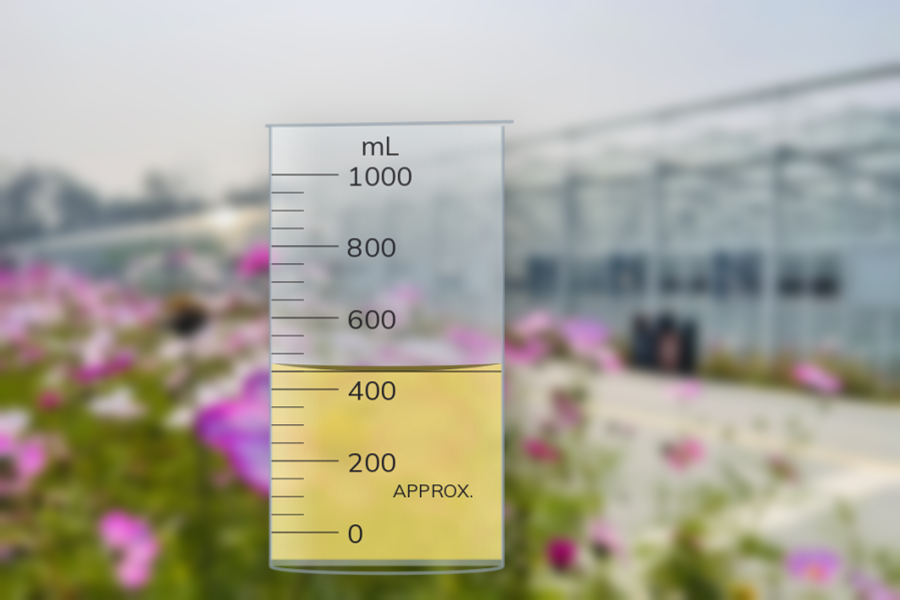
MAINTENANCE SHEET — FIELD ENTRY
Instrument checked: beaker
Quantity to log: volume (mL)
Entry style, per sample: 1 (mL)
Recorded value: 450 (mL)
